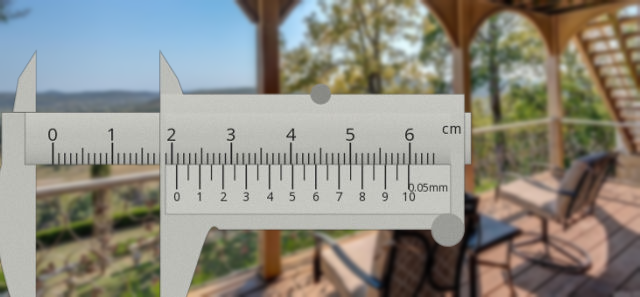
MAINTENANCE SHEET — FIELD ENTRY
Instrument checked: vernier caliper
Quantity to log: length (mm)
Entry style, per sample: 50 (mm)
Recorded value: 20.8 (mm)
